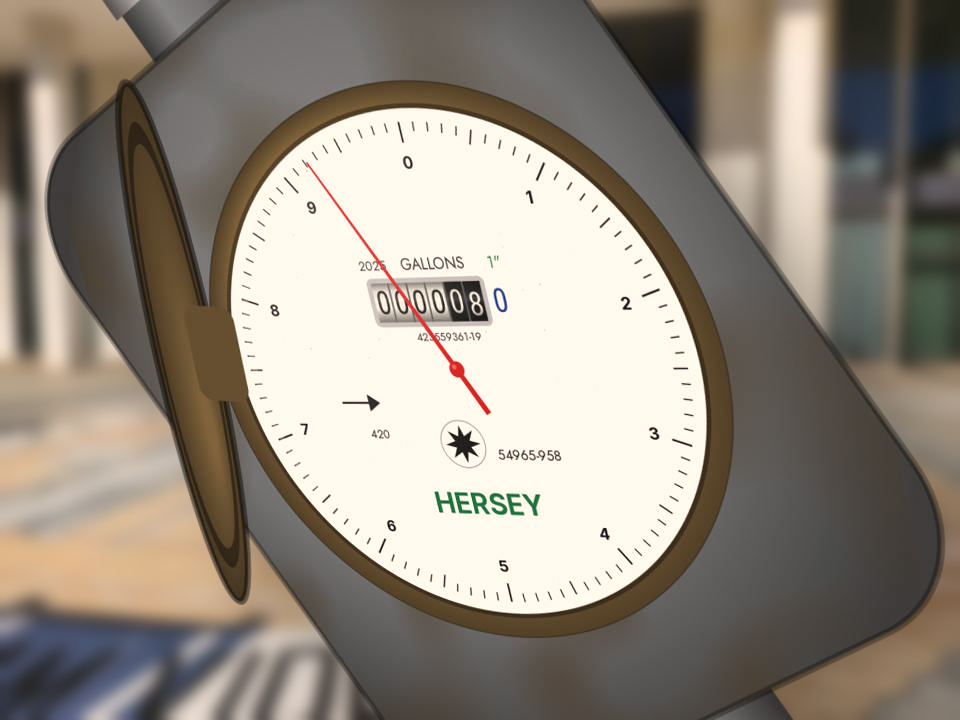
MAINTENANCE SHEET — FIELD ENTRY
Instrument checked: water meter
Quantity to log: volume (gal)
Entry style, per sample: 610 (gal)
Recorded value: 79.2 (gal)
